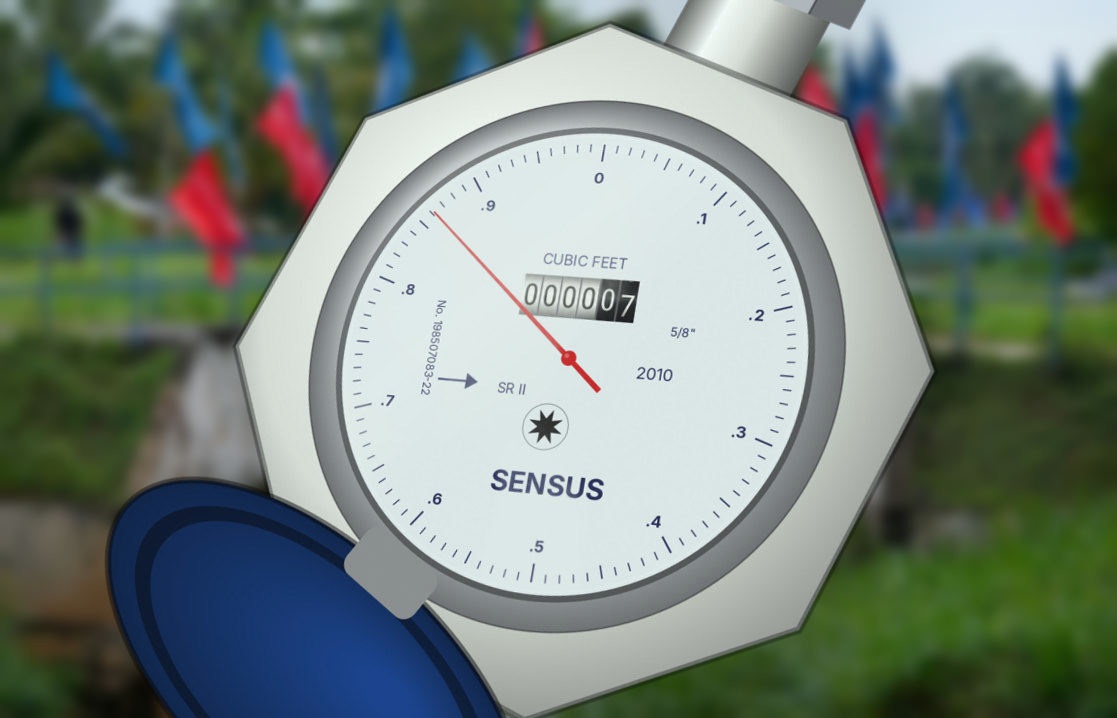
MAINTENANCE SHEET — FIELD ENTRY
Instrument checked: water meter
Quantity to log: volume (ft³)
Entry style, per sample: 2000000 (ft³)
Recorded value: 6.86 (ft³)
